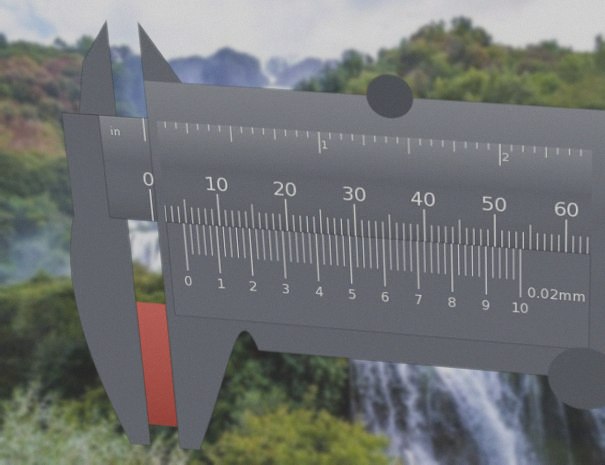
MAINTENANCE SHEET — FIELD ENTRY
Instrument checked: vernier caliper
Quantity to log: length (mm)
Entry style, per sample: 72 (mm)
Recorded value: 4.6 (mm)
